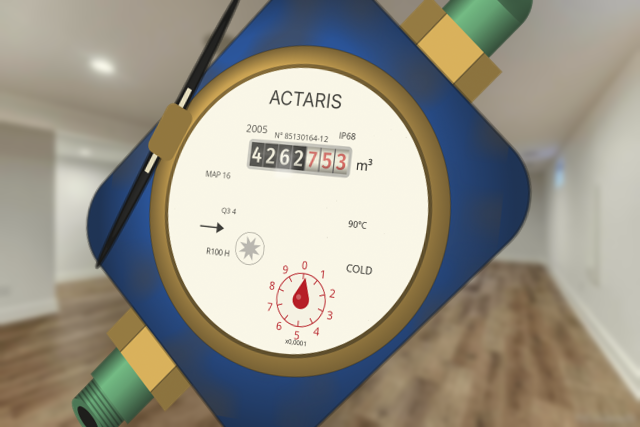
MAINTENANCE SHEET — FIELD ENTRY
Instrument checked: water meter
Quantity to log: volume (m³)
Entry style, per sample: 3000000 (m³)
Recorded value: 4262.7530 (m³)
